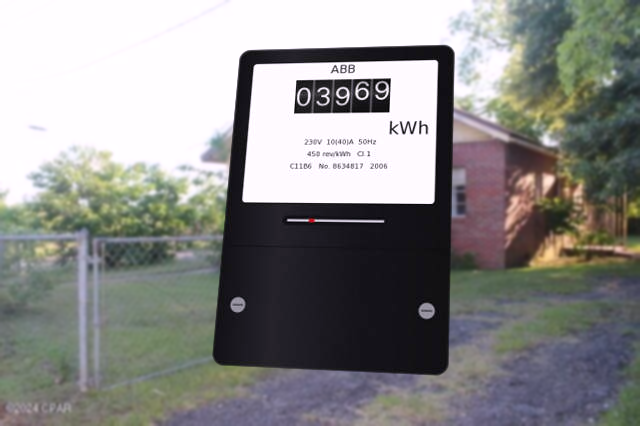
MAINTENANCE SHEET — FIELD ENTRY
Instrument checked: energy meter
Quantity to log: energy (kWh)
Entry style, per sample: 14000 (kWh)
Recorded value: 3969 (kWh)
